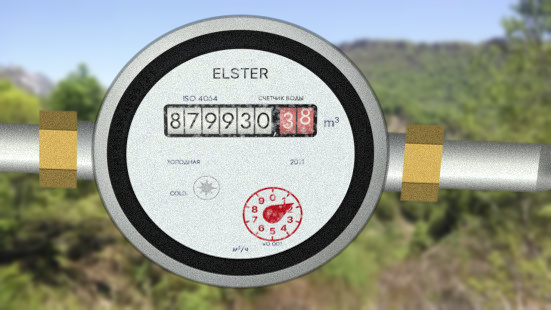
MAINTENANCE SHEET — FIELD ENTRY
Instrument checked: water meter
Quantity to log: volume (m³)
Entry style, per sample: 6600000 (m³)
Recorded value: 879930.381 (m³)
